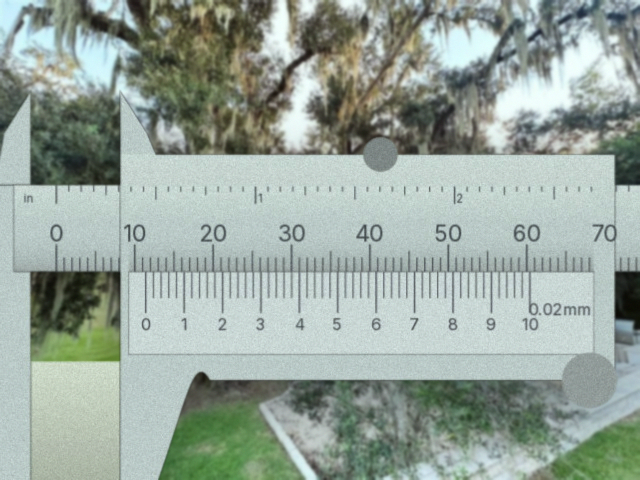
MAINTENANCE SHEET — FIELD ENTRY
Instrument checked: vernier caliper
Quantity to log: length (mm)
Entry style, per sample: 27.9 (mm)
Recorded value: 11.4 (mm)
